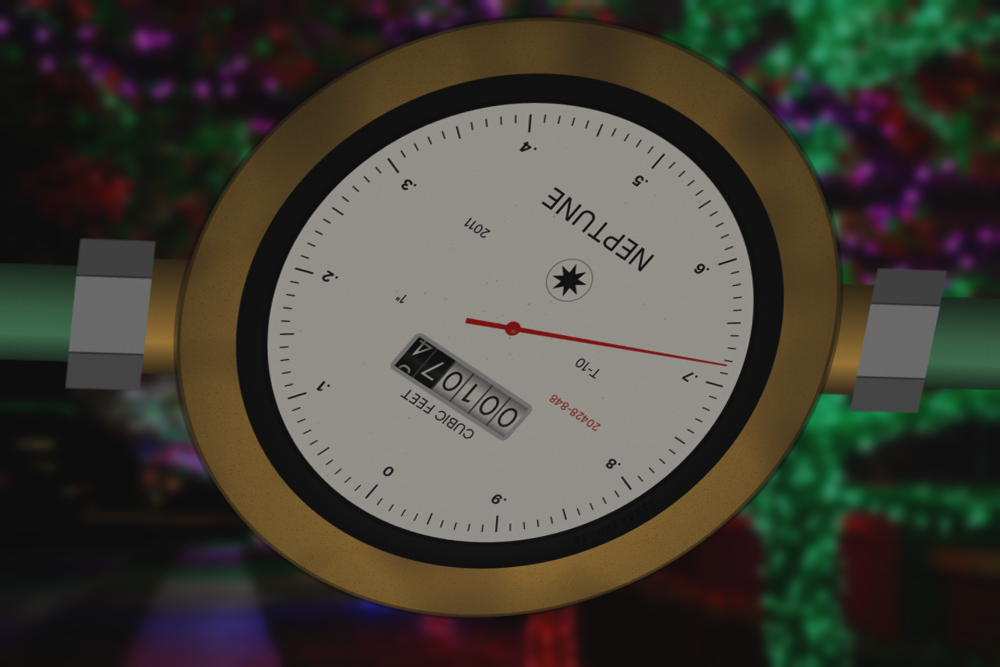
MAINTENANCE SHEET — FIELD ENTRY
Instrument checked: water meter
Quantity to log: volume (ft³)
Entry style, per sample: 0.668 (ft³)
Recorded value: 1073.68 (ft³)
